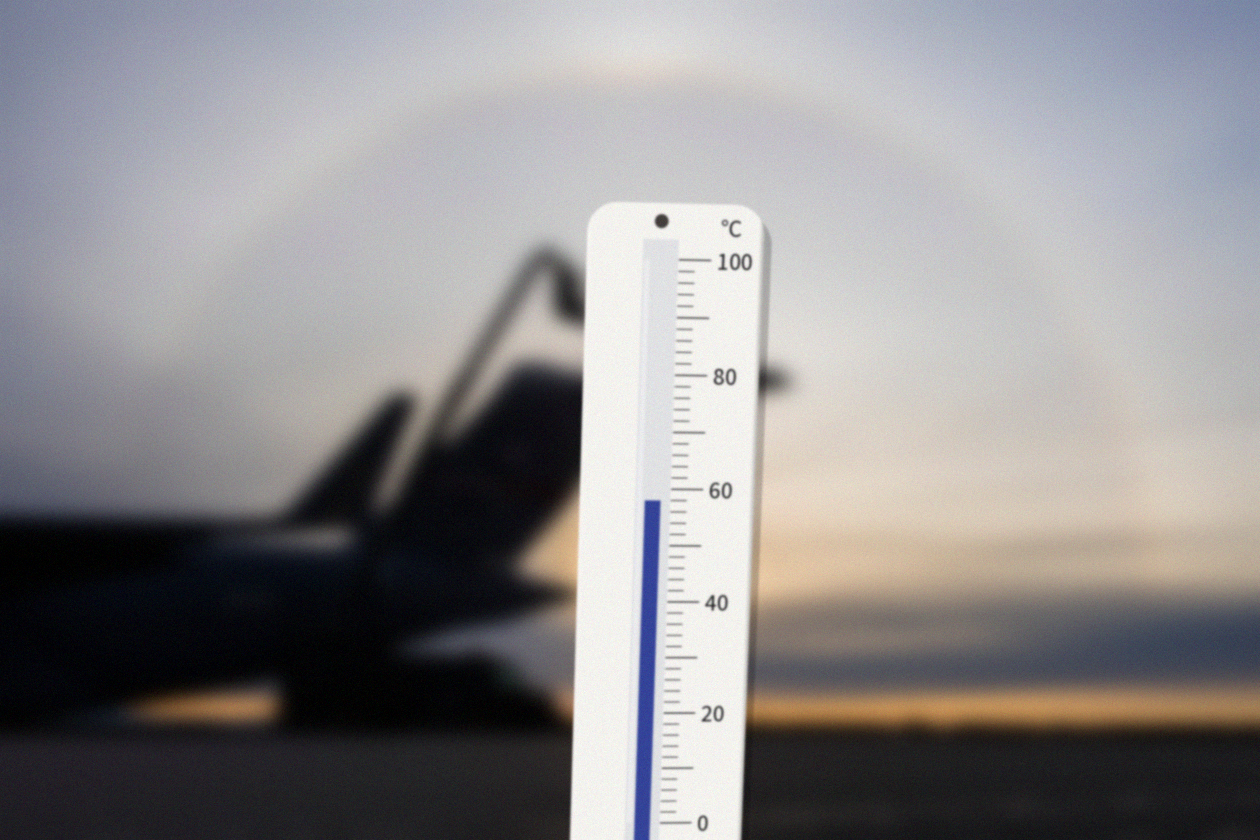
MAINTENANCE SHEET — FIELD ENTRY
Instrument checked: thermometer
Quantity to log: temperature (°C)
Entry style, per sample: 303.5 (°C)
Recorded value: 58 (°C)
